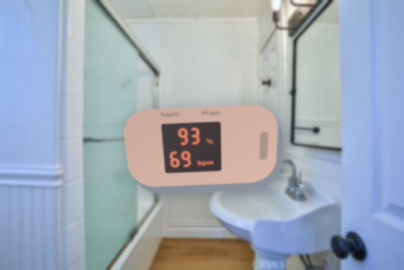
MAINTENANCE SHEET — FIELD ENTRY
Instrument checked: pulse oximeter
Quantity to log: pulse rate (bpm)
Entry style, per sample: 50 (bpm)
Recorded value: 69 (bpm)
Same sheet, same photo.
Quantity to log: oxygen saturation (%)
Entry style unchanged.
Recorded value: 93 (%)
